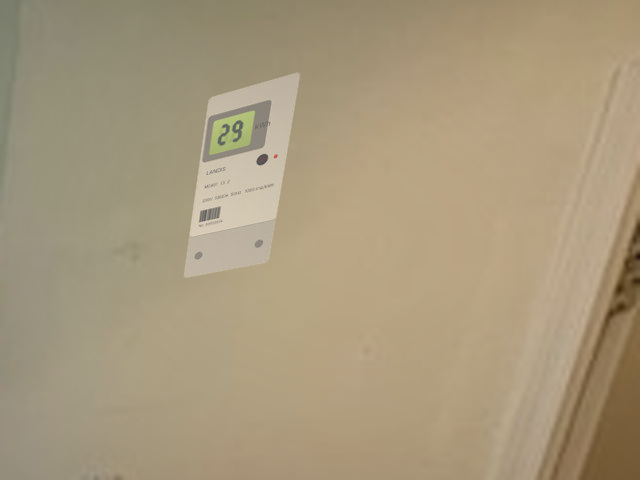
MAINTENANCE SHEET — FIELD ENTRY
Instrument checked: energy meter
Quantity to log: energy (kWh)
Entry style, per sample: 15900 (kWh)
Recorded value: 29 (kWh)
